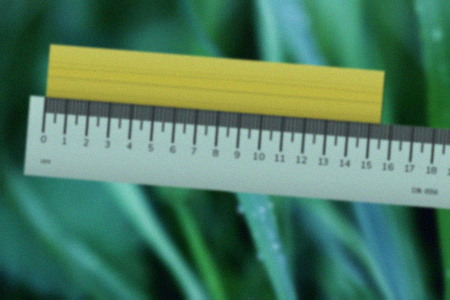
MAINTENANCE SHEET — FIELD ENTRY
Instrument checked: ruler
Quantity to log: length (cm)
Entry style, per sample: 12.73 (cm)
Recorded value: 15.5 (cm)
